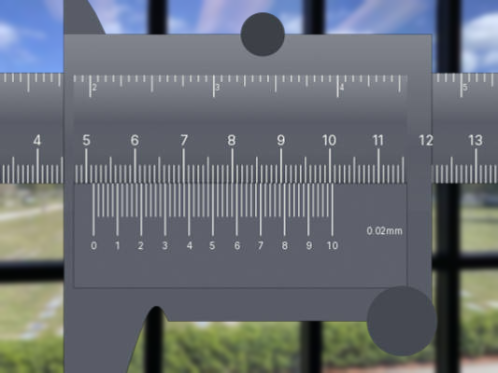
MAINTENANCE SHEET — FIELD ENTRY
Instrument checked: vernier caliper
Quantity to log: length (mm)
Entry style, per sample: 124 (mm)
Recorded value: 51.5 (mm)
